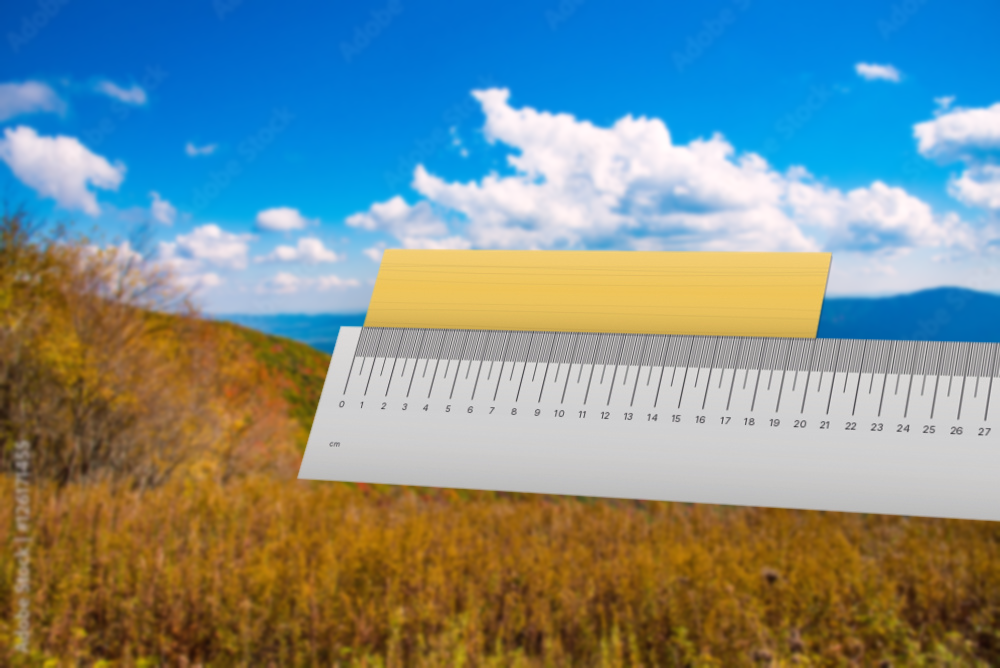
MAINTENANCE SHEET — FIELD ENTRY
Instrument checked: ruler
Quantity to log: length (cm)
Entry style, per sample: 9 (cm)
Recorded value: 20 (cm)
